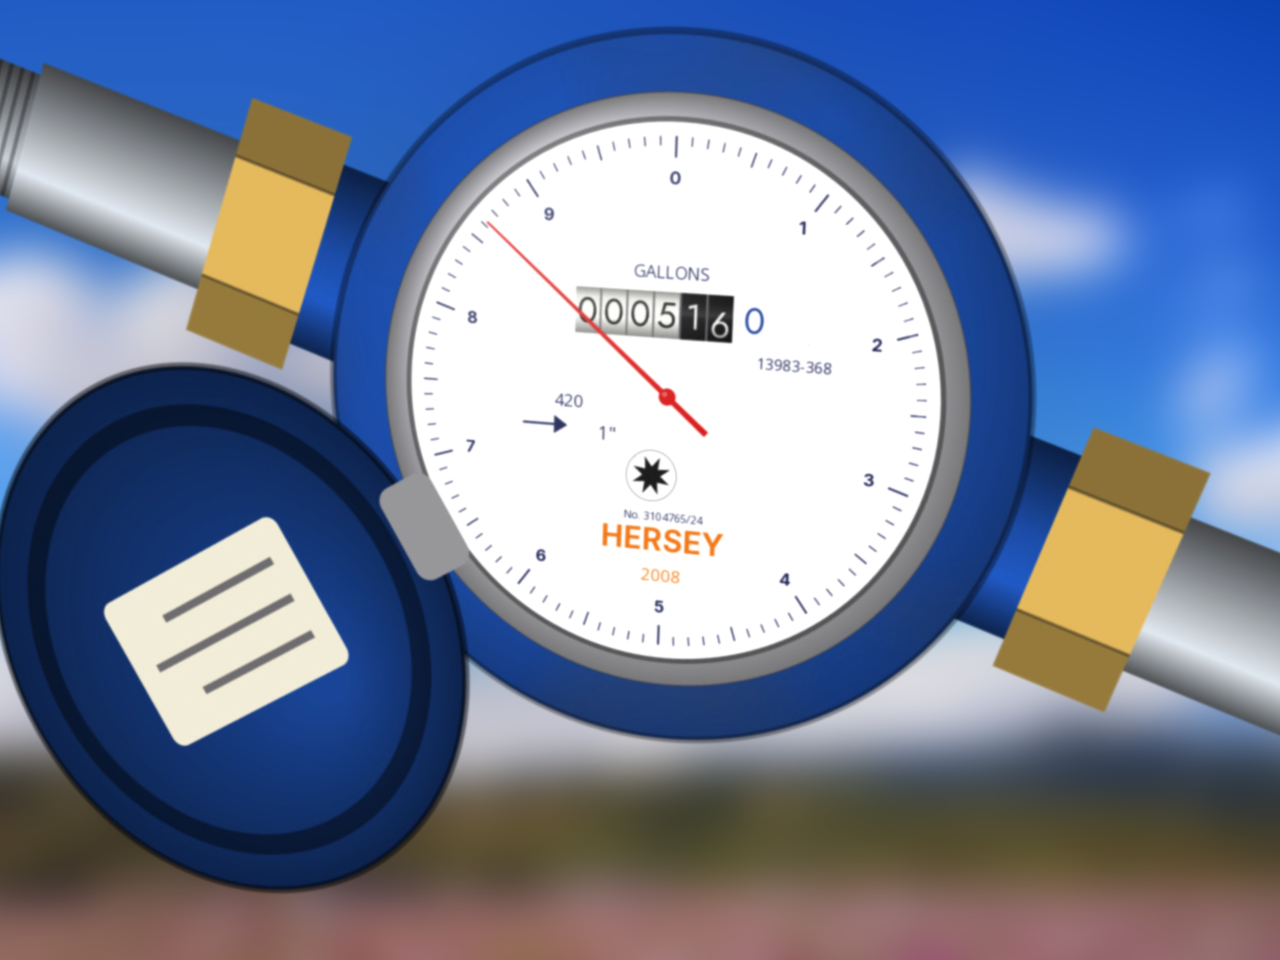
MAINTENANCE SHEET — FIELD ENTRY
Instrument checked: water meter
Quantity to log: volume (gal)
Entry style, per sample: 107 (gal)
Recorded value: 5158.6 (gal)
